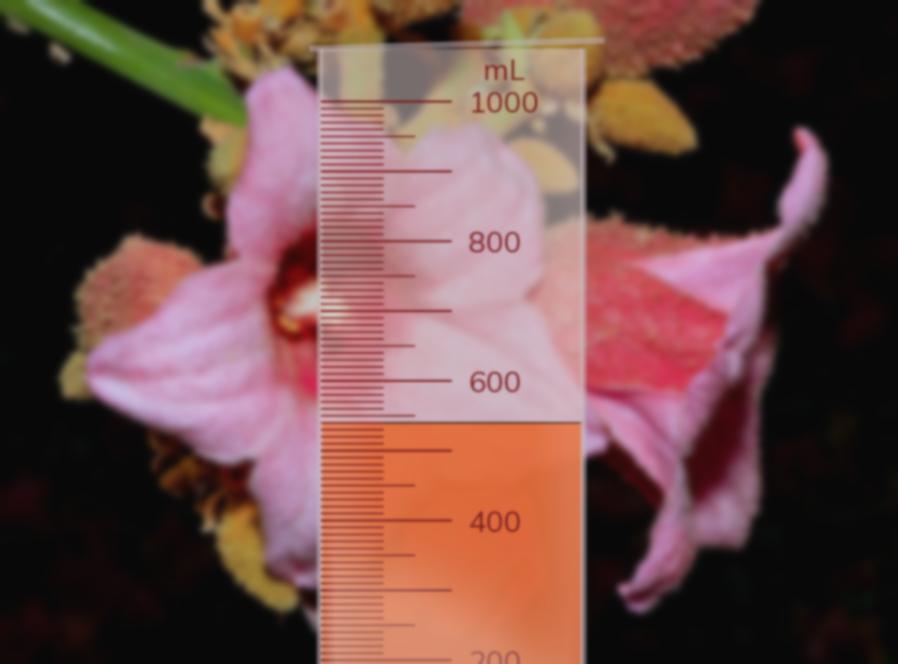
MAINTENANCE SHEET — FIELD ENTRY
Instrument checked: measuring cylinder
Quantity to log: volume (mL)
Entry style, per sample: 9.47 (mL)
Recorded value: 540 (mL)
